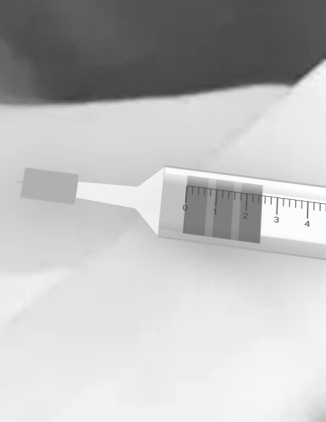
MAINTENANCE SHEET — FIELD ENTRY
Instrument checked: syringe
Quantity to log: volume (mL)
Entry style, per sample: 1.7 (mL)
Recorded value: 0 (mL)
